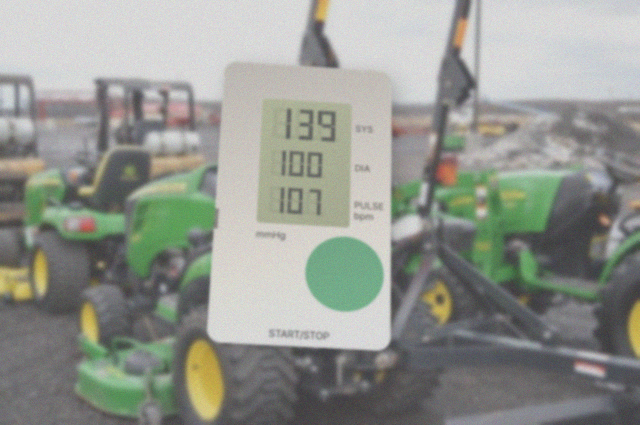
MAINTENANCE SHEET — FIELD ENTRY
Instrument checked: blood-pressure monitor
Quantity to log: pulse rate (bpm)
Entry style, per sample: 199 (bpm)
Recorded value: 107 (bpm)
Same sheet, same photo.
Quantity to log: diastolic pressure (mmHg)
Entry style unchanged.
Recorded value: 100 (mmHg)
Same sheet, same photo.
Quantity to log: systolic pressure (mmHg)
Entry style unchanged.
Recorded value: 139 (mmHg)
